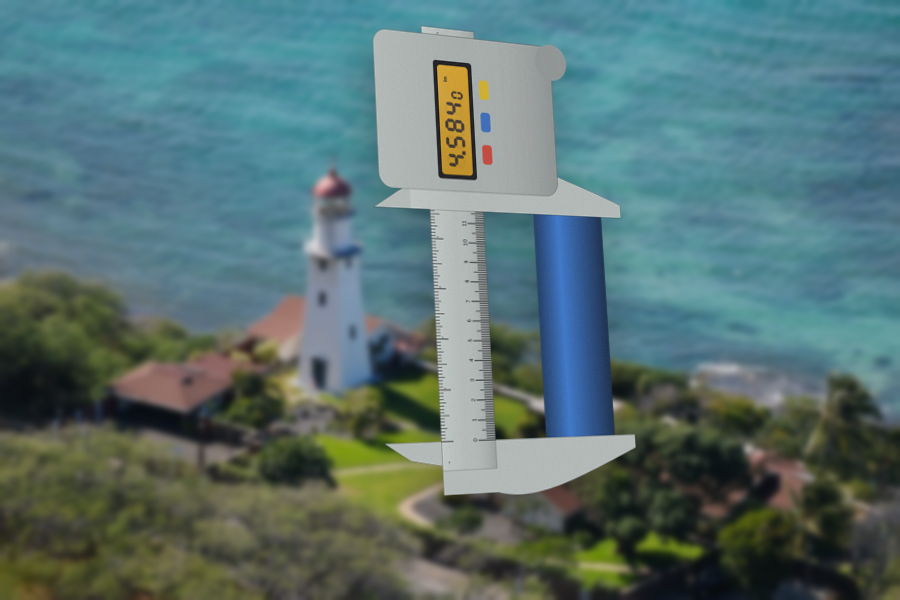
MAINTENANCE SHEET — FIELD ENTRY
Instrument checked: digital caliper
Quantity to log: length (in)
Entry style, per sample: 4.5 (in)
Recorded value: 4.5840 (in)
